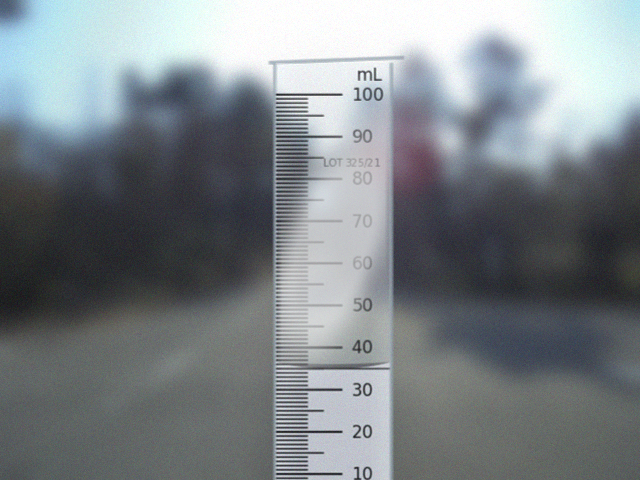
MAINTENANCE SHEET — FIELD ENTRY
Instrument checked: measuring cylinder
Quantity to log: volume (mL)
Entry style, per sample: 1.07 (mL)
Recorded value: 35 (mL)
